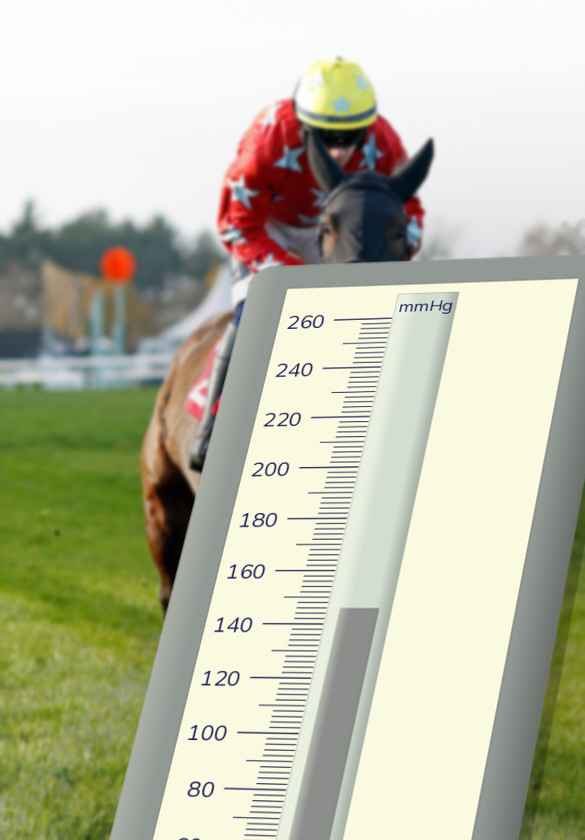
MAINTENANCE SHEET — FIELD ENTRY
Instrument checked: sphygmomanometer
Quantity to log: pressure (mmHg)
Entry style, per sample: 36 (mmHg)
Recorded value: 146 (mmHg)
